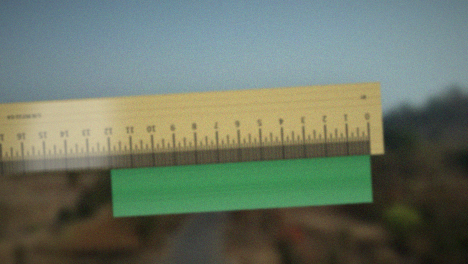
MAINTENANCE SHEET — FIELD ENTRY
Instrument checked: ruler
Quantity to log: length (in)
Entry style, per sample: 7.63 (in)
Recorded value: 12 (in)
